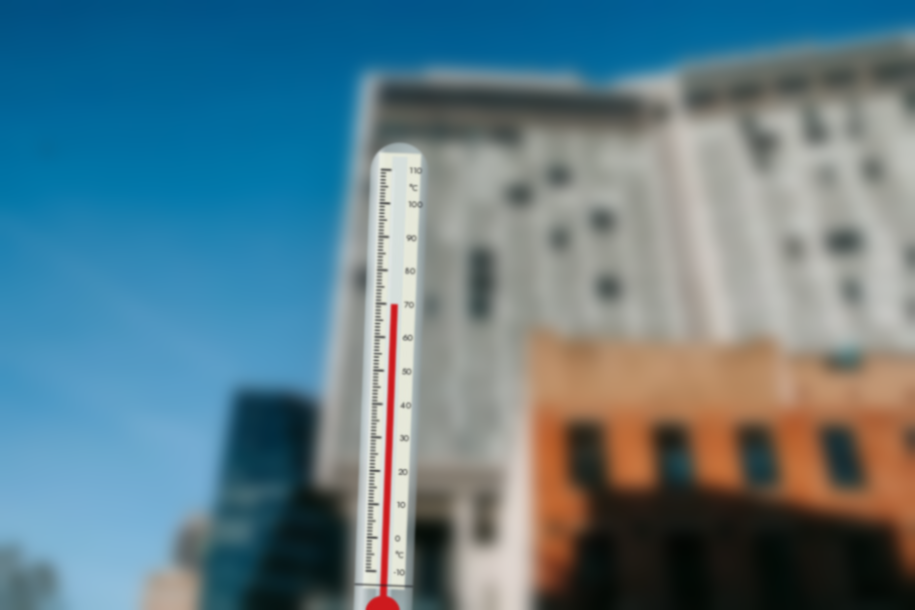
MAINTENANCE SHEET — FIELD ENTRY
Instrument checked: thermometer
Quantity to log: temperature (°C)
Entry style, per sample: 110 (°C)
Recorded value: 70 (°C)
